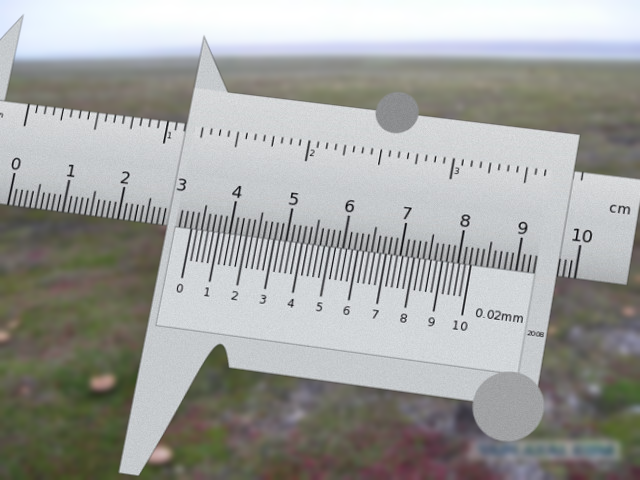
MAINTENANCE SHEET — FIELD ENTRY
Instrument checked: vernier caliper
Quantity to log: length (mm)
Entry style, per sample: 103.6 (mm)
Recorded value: 33.2 (mm)
